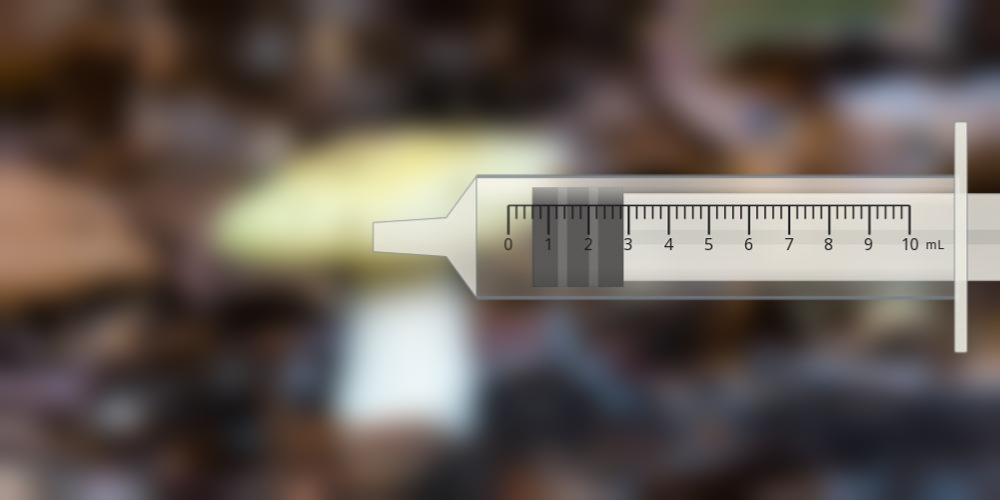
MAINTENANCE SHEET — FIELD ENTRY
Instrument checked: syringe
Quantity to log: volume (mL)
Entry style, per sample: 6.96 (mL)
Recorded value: 0.6 (mL)
